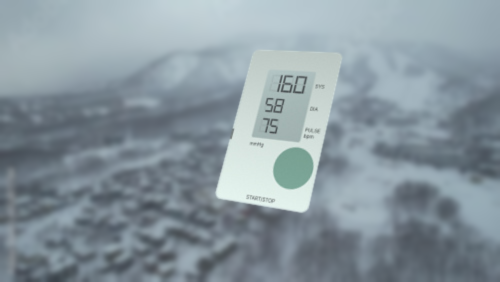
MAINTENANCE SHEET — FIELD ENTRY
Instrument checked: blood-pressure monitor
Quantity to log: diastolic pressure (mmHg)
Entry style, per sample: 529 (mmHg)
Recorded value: 58 (mmHg)
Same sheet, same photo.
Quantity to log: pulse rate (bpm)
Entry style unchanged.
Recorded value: 75 (bpm)
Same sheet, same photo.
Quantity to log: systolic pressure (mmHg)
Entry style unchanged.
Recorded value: 160 (mmHg)
